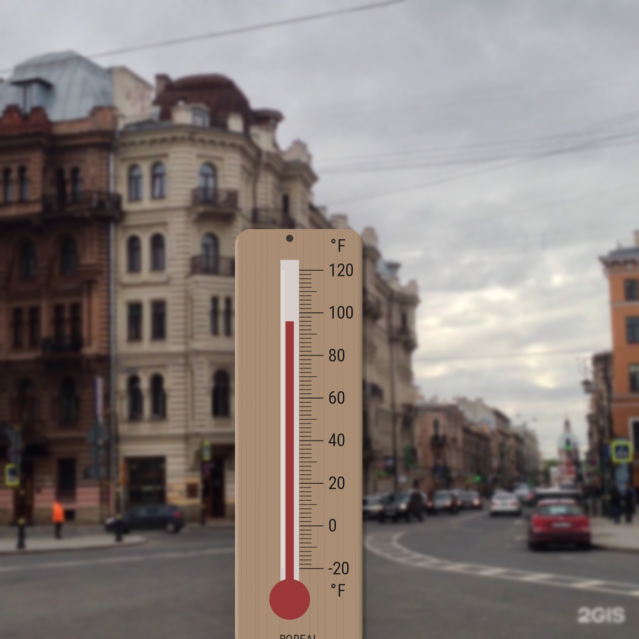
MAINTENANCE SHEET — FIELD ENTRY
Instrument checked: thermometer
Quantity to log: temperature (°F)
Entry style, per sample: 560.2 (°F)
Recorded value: 96 (°F)
